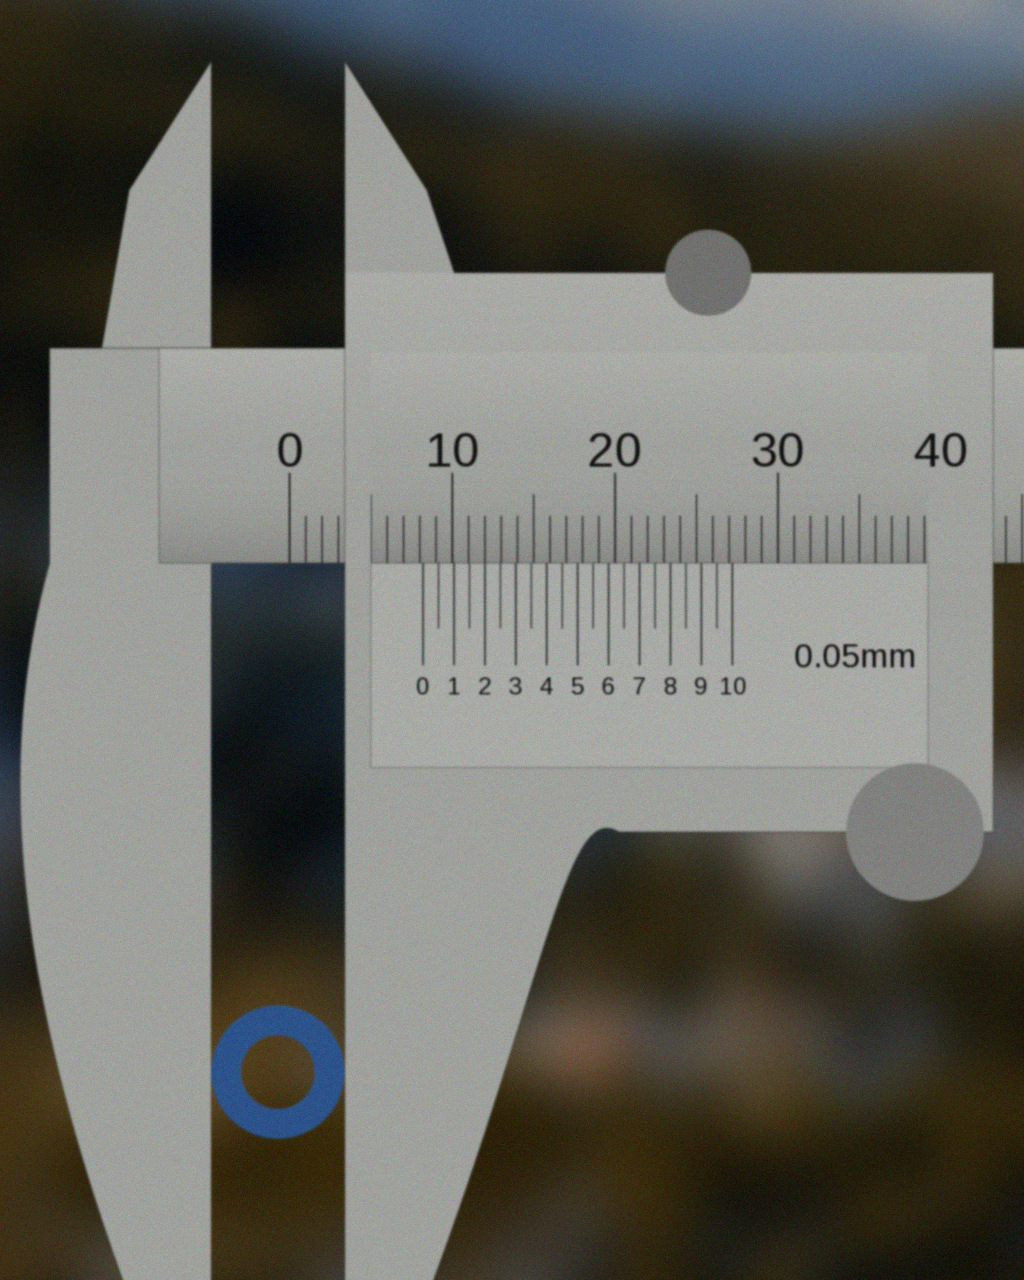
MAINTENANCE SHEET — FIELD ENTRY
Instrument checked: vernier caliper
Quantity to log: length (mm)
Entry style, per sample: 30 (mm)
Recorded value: 8.2 (mm)
